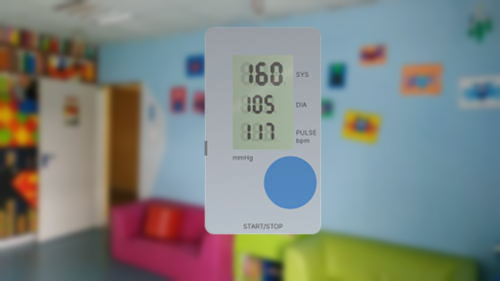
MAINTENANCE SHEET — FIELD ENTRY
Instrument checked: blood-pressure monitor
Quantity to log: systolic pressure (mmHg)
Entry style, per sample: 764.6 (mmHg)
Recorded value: 160 (mmHg)
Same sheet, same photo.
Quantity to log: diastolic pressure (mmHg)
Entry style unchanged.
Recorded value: 105 (mmHg)
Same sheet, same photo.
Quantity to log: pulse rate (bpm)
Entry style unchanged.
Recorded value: 117 (bpm)
